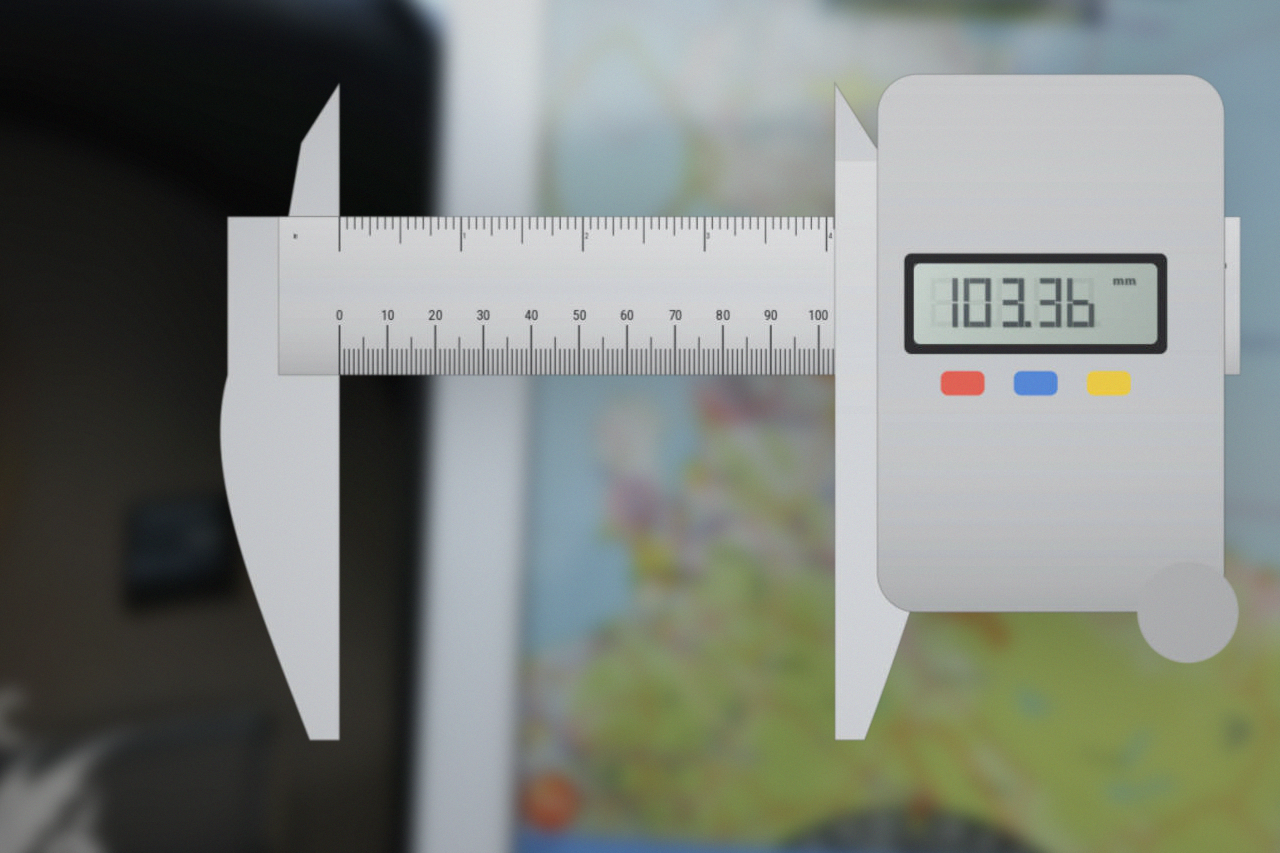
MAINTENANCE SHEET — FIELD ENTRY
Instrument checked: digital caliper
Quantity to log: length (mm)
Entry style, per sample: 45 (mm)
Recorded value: 103.36 (mm)
